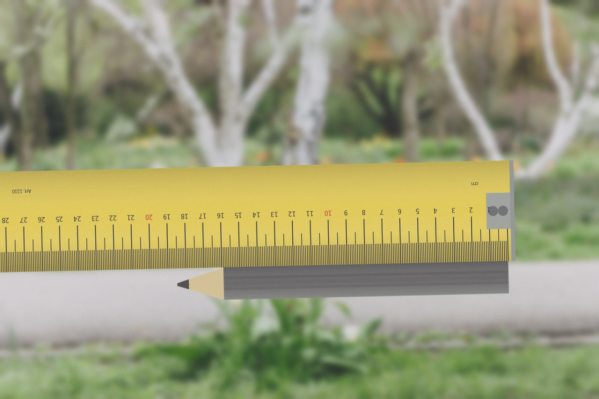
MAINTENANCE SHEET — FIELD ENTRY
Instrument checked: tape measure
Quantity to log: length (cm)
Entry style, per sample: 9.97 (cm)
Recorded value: 18.5 (cm)
